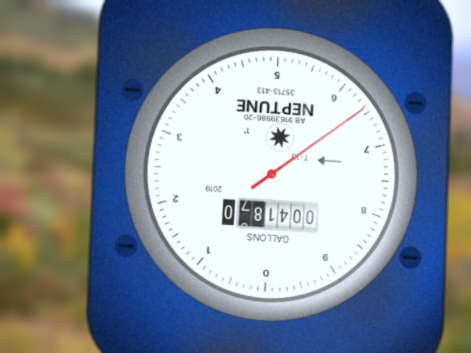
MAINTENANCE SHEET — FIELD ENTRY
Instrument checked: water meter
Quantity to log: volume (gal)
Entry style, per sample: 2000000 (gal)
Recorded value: 41866.4 (gal)
